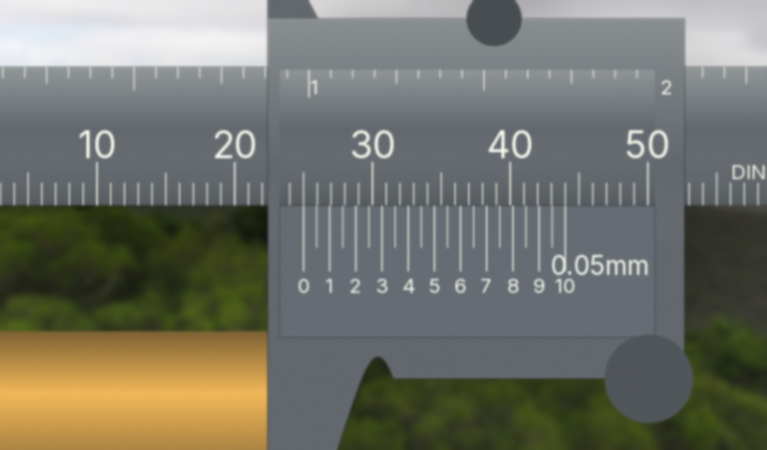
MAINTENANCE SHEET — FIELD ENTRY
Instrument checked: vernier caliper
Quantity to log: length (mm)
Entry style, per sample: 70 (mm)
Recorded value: 25.0 (mm)
